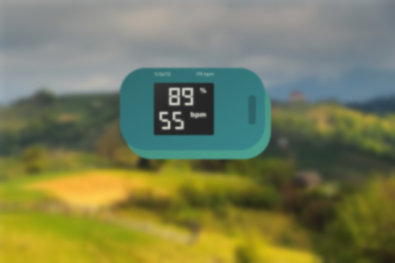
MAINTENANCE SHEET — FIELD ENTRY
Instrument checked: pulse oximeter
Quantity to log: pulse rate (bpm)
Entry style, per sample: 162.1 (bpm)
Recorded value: 55 (bpm)
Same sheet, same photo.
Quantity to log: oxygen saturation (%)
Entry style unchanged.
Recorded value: 89 (%)
